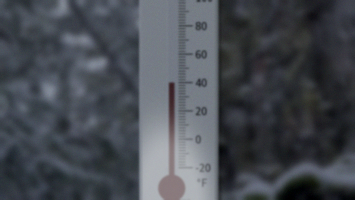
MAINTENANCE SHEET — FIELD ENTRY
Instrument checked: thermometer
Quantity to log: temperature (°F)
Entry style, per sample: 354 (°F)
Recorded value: 40 (°F)
